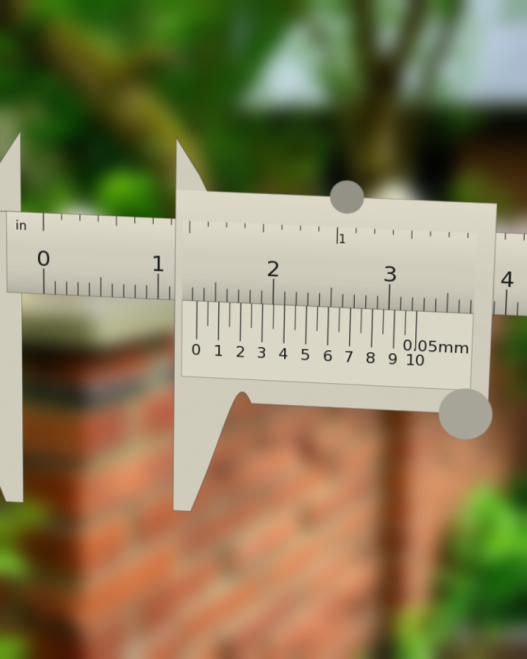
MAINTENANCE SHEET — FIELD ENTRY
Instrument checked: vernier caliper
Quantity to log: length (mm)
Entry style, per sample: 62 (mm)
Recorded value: 13.4 (mm)
